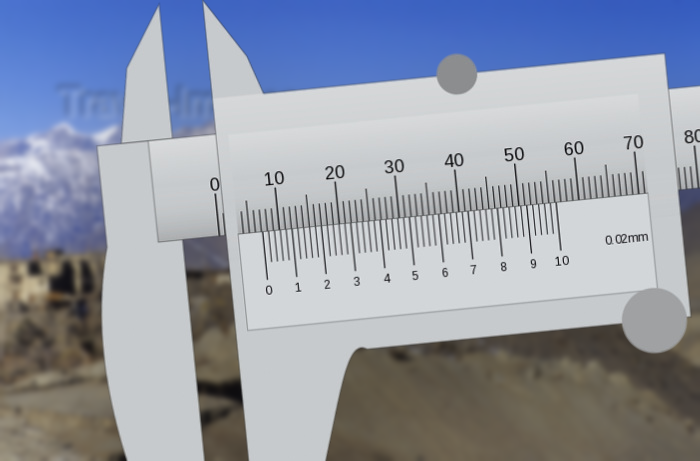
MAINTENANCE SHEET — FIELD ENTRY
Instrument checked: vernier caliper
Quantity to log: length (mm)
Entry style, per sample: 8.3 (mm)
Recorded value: 7.2 (mm)
